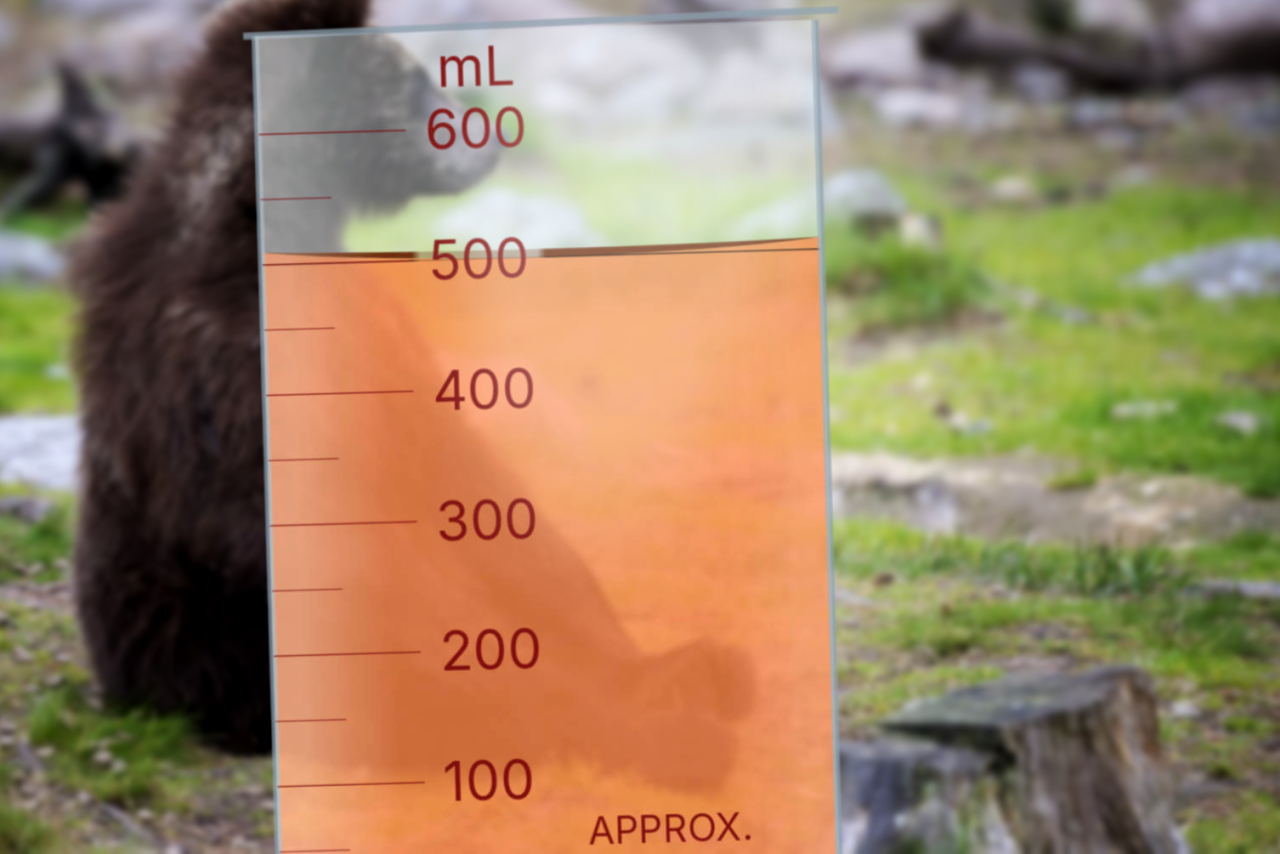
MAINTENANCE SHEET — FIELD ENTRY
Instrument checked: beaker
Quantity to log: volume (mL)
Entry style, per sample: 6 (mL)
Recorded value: 500 (mL)
